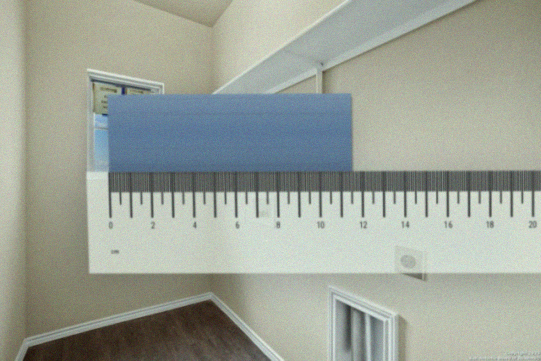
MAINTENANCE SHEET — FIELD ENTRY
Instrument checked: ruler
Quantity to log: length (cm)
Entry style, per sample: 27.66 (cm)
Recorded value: 11.5 (cm)
